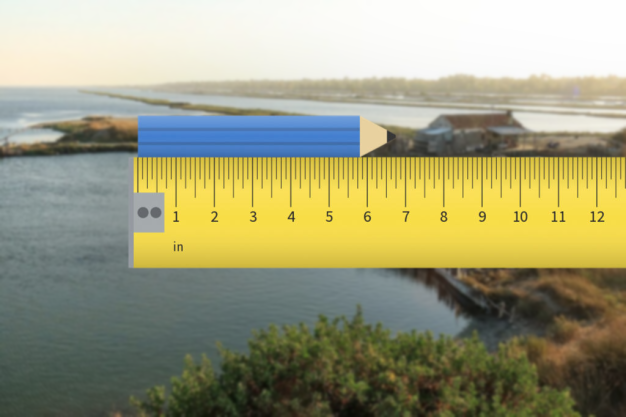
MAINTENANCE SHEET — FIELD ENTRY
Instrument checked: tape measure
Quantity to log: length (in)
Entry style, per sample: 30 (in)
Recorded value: 6.75 (in)
